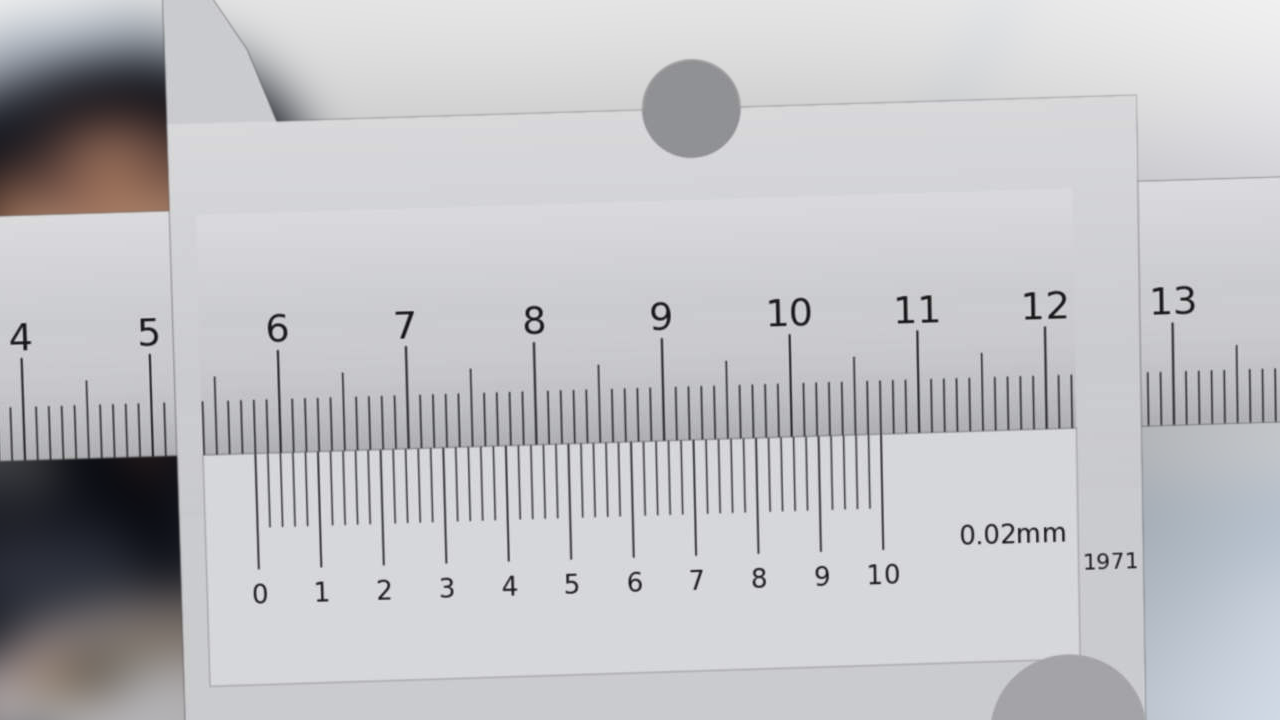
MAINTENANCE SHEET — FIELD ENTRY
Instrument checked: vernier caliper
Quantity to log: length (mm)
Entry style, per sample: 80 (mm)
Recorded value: 58.0 (mm)
